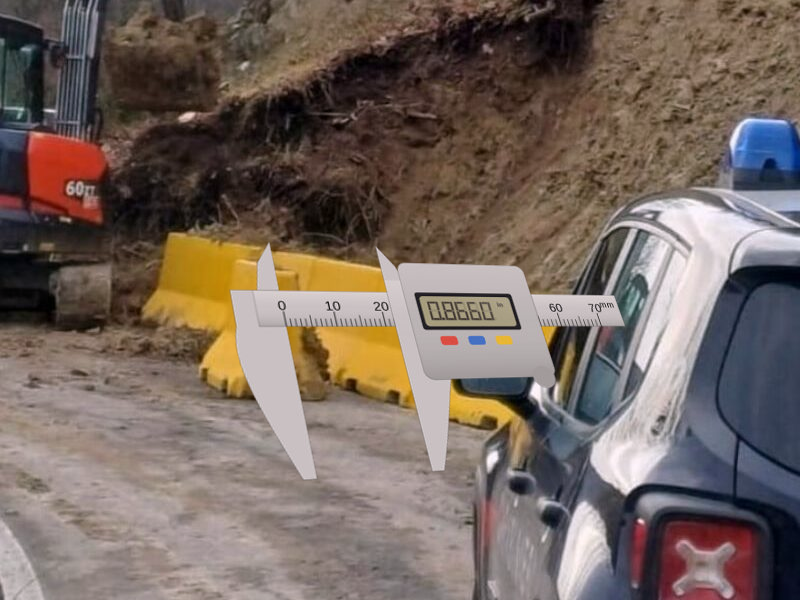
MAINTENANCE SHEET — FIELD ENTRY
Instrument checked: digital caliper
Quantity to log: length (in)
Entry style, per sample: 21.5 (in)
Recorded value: 0.8660 (in)
